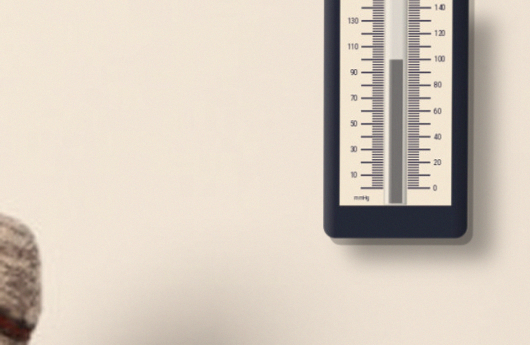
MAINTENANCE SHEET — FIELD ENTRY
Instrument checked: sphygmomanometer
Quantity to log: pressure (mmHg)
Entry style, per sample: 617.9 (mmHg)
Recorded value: 100 (mmHg)
